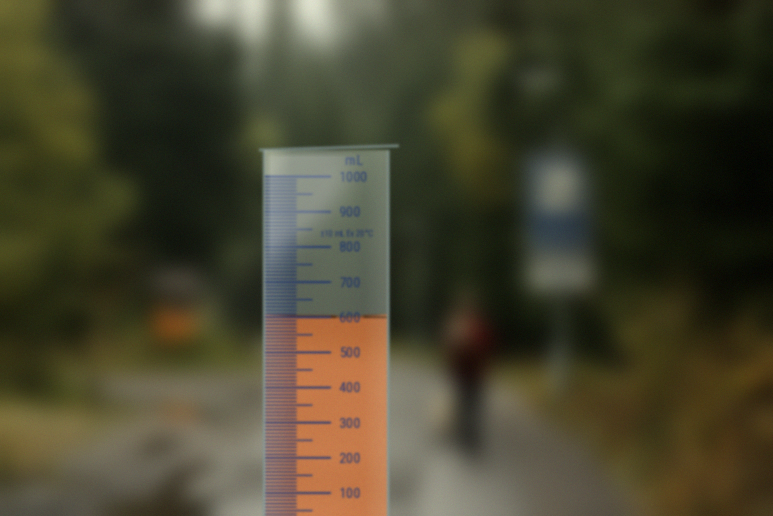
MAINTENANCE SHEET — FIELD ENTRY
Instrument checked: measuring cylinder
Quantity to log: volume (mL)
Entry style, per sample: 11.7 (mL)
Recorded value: 600 (mL)
